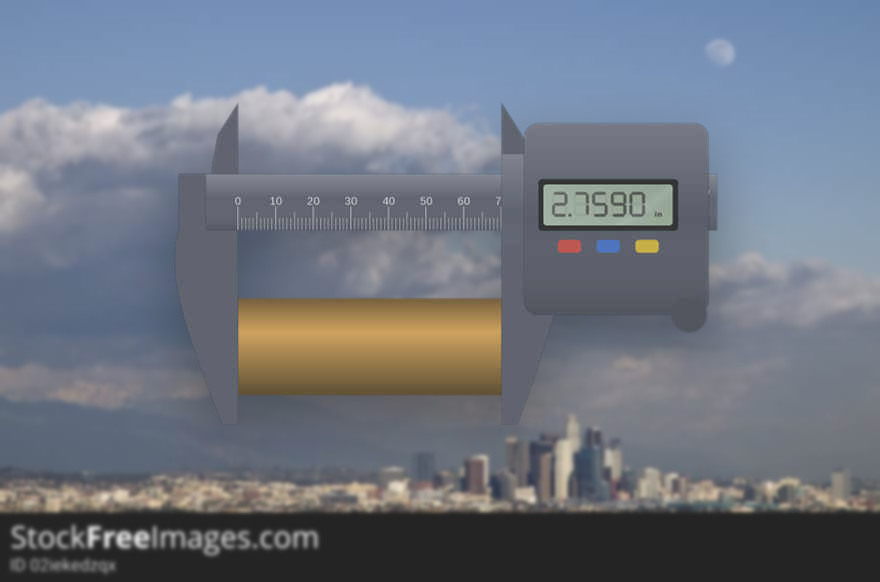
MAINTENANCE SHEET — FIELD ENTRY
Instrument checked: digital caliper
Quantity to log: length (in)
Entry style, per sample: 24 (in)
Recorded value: 2.7590 (in)
